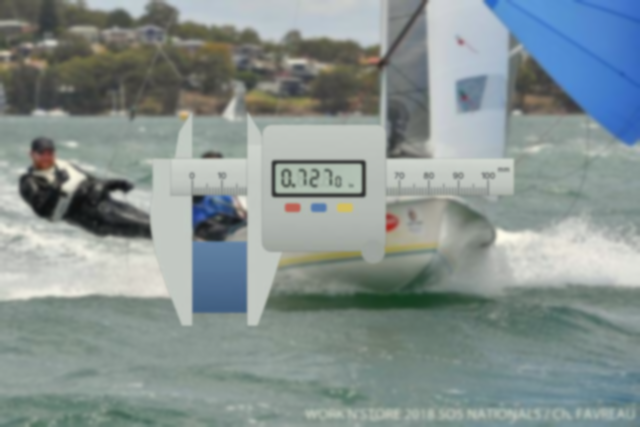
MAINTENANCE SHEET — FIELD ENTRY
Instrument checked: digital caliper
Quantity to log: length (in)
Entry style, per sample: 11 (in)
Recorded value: 0.7270 (in)
